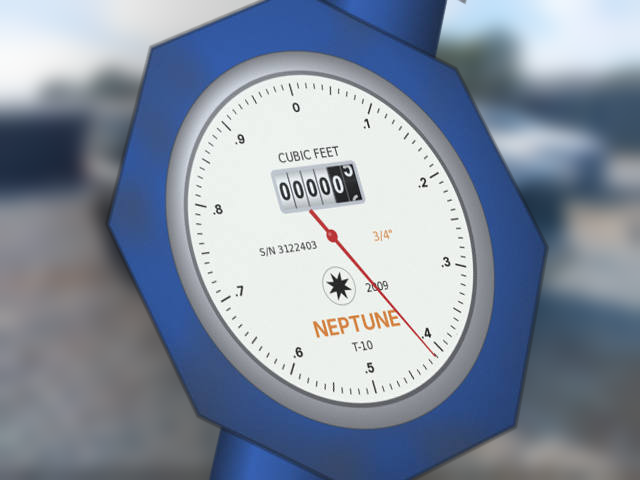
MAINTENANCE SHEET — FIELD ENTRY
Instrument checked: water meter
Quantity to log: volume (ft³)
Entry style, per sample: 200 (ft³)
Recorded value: 5.41 (ft³)
